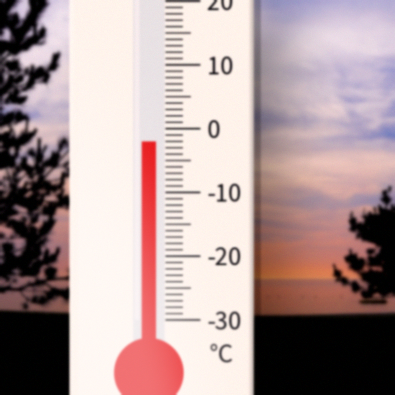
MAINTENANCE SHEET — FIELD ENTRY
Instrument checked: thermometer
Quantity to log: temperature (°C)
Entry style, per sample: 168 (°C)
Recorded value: -2 (°C)
